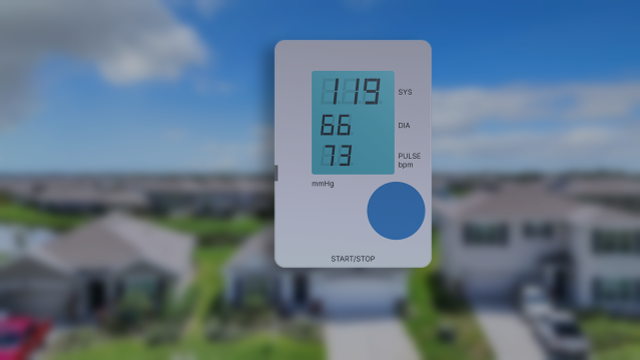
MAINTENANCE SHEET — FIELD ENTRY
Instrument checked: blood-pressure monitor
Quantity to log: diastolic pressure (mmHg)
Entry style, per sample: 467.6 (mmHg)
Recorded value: 66 (mmHg)
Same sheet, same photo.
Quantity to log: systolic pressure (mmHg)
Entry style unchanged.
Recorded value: 119 (mmHg)
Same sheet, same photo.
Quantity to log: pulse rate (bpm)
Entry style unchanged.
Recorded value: 73 (bpm)
